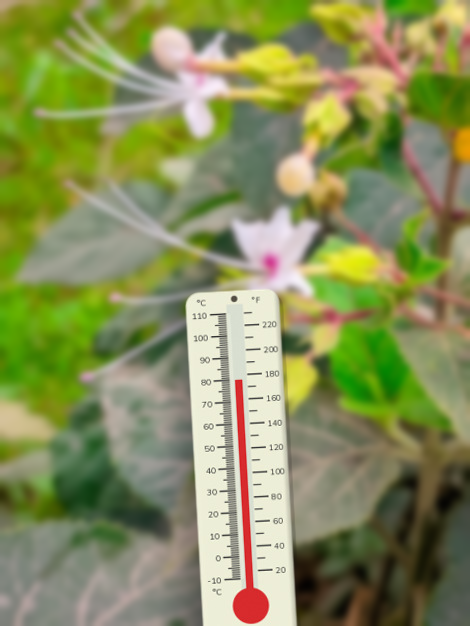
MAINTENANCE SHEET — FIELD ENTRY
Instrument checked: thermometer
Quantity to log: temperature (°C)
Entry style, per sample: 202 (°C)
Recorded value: 80 (°C)
